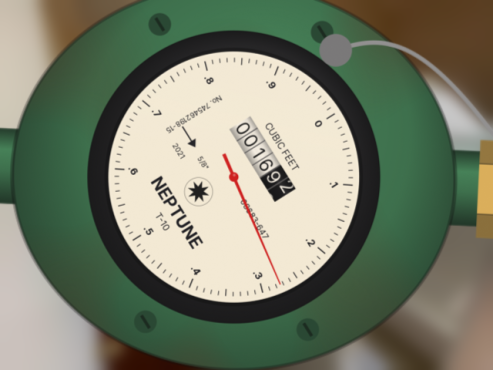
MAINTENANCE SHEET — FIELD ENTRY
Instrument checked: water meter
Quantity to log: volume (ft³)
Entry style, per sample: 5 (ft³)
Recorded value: 1692.27 (ft³)
